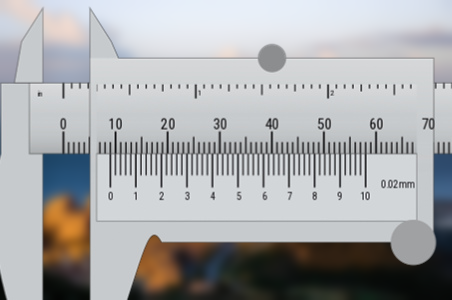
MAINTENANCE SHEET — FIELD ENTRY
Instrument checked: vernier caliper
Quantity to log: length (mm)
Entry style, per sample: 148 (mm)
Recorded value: 9.0 (mm)
